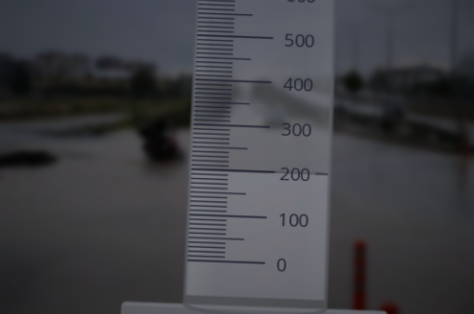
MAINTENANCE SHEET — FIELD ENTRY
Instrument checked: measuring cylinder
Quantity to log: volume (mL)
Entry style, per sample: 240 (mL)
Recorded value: 200 (mL)
